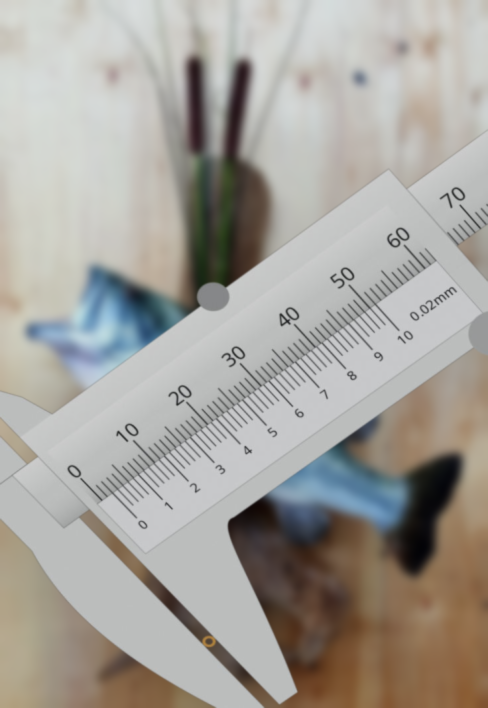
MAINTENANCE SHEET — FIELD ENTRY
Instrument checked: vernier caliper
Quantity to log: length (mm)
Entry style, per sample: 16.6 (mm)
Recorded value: 2.0 (mm)
